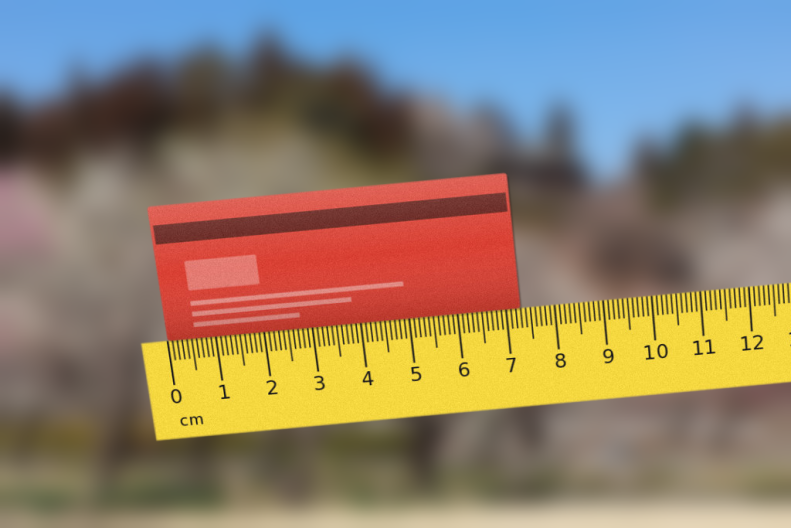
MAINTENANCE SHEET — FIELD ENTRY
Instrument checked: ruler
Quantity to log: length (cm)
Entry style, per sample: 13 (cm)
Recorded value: 7.3 (cm)
